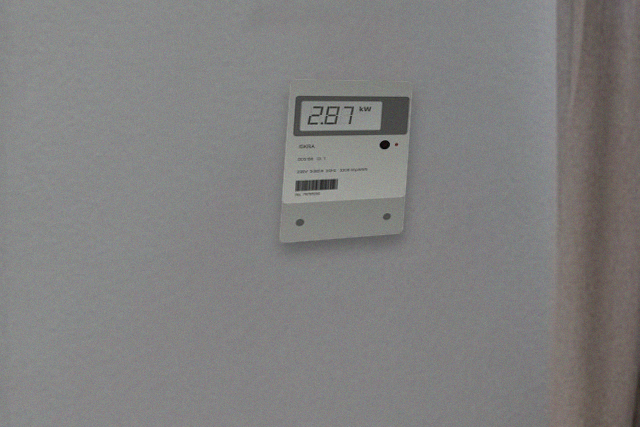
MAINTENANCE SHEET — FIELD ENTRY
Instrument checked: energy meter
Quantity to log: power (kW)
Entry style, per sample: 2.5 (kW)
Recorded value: 2.87 (kW)
